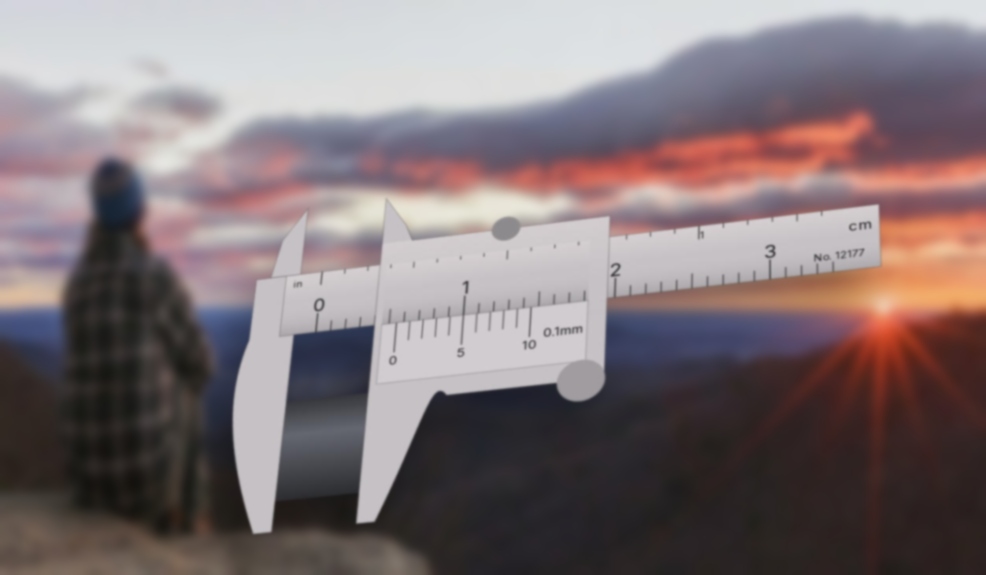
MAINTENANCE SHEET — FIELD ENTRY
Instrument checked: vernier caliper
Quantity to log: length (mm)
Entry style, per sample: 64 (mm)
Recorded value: 5.5 (mm)
